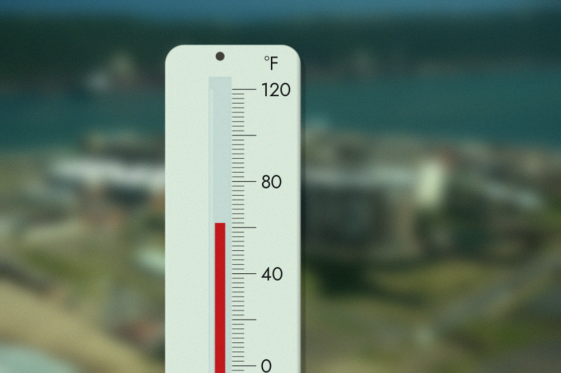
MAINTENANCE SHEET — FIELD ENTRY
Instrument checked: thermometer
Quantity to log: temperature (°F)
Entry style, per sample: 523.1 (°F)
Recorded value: 62 (°F)
